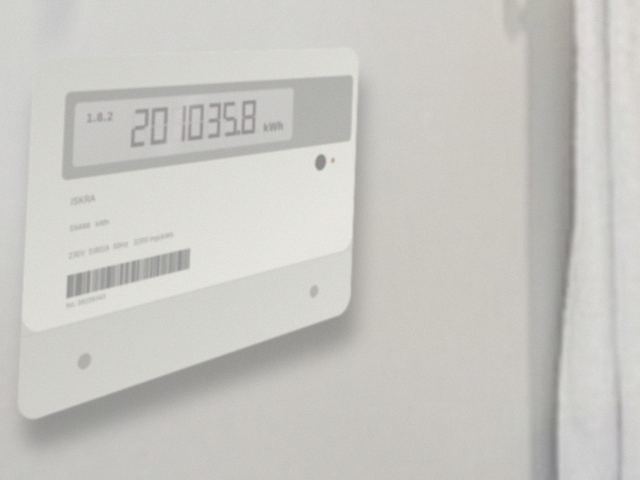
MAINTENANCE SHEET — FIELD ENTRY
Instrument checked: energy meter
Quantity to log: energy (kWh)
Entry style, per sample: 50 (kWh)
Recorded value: 201035.8 (kWh)
